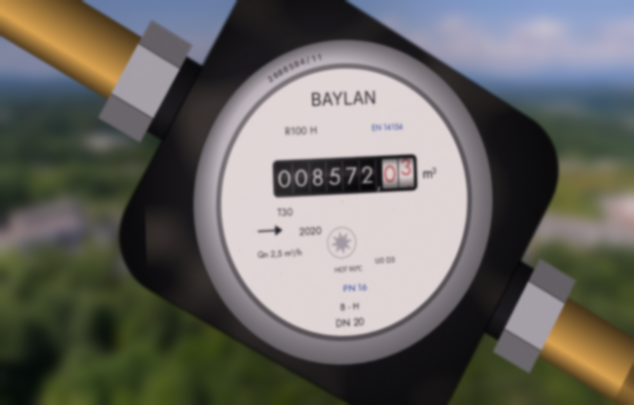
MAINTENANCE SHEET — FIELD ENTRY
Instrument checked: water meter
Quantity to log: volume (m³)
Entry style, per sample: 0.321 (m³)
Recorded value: 8572.03 (m³)
